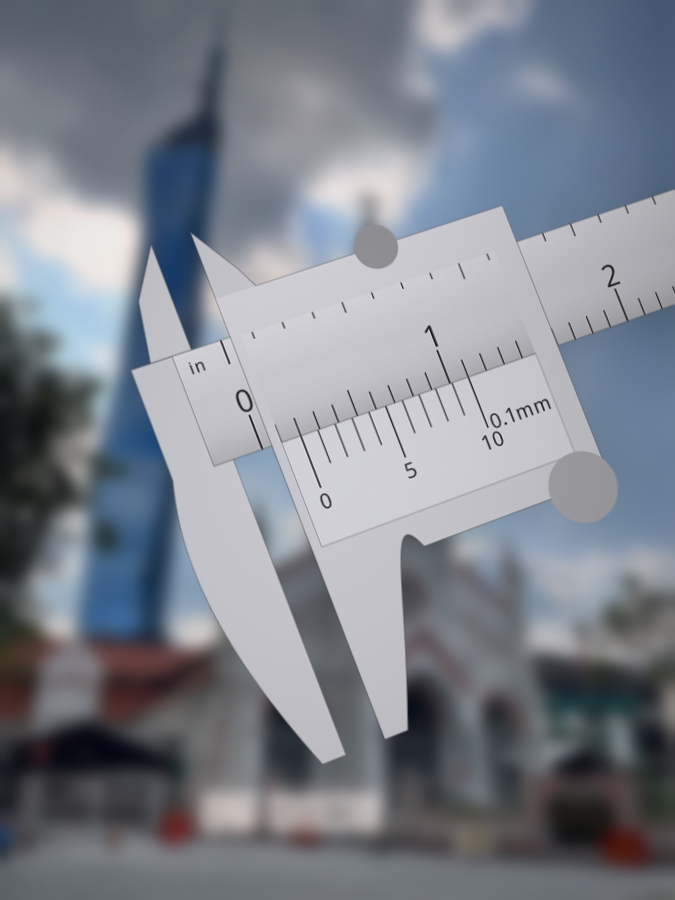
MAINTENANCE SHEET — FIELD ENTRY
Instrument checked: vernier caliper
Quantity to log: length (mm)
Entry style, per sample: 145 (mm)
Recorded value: 2.0 (mm)
